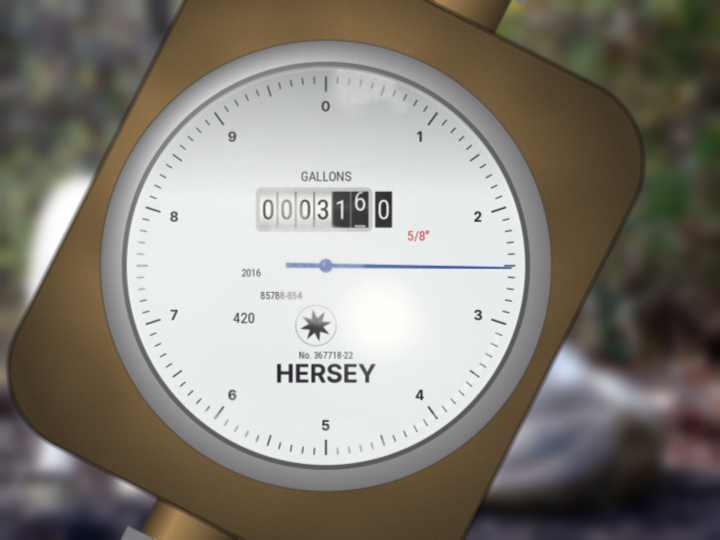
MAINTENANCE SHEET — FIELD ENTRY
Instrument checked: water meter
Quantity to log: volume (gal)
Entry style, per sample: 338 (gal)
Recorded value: 3162.5 (gal)
